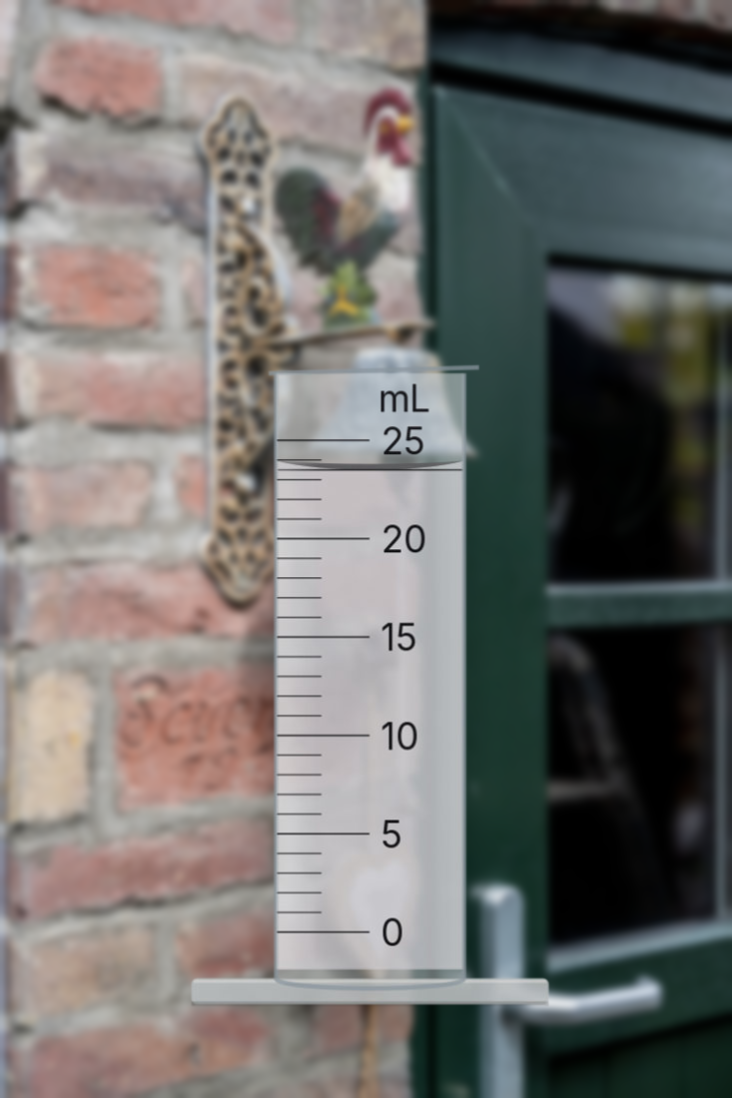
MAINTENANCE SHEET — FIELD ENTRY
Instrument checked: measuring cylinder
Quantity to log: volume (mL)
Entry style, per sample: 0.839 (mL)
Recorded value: 23.5 (mL)
